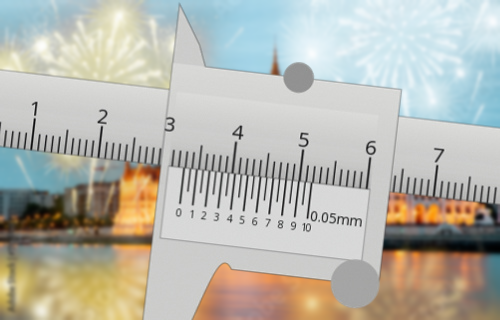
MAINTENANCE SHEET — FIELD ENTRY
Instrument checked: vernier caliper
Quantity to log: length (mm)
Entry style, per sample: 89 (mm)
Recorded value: 32.8 (mm)
